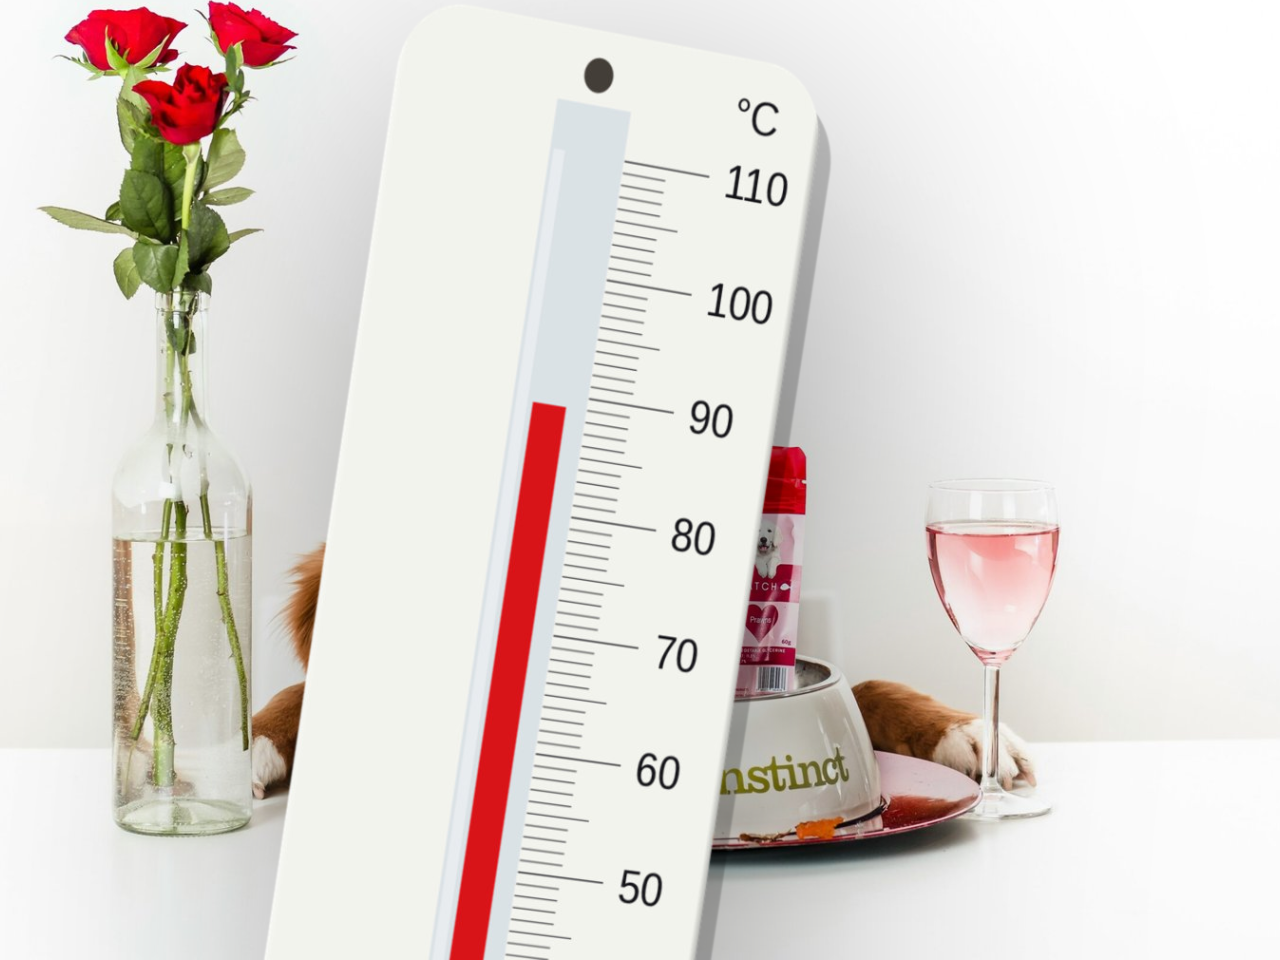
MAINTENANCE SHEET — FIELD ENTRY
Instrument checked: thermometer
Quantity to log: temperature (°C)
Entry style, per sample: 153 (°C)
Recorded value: 89 (°C)
